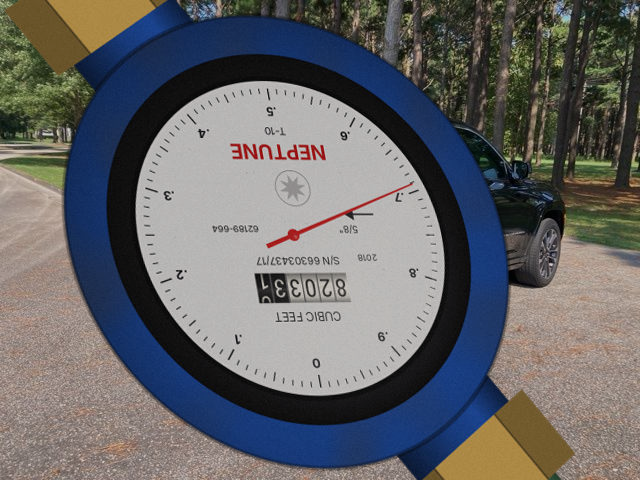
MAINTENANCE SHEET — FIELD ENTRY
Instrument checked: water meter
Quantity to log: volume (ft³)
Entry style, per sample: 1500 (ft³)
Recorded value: 820330.69 (ft³)
